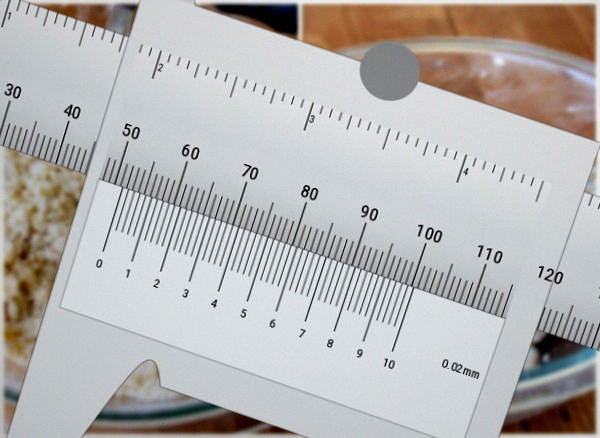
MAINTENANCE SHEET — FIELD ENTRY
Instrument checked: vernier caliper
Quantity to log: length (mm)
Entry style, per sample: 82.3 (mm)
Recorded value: 51.4 (mm)
